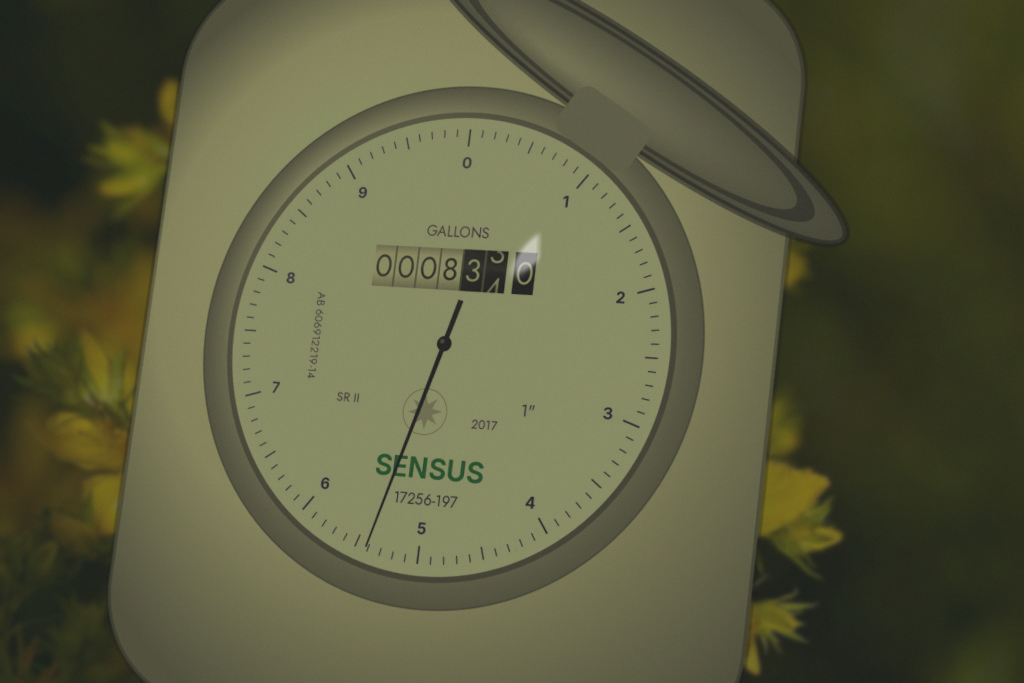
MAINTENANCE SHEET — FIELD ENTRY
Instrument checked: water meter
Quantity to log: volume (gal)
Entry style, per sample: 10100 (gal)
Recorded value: 8335.4 (gal)
